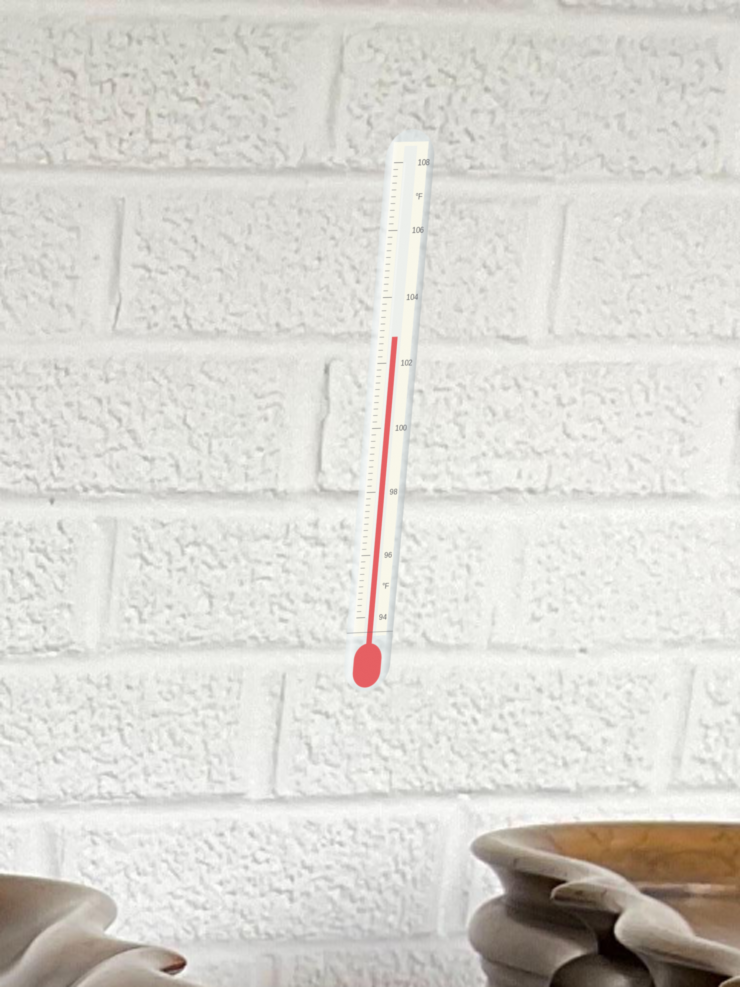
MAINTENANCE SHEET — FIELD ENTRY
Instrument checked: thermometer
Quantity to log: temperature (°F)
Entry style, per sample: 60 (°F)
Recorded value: 102.8 (°F)
